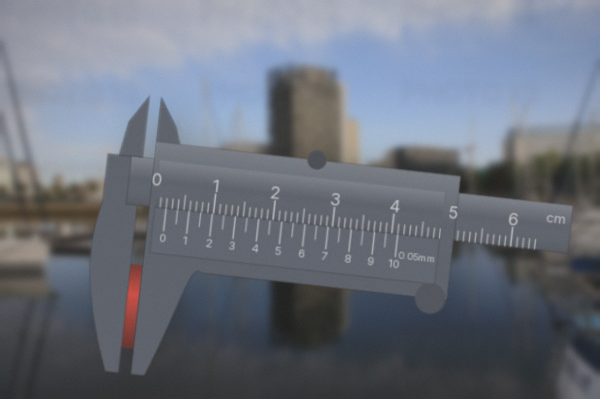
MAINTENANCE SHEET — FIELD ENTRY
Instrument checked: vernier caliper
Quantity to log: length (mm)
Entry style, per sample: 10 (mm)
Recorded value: 2.0 (mm)
